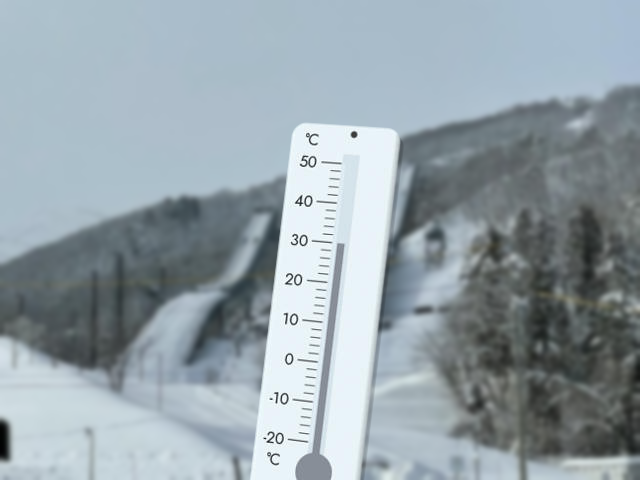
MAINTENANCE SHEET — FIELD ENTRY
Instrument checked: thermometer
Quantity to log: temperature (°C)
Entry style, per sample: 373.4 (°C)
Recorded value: 30 (°C)
